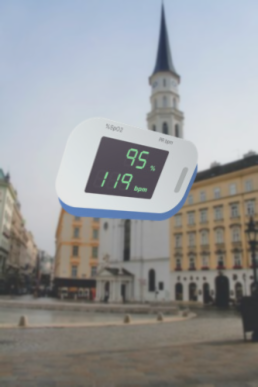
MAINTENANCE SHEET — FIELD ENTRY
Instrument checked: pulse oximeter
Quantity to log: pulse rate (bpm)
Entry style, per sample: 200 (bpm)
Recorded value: 119 (bpm)
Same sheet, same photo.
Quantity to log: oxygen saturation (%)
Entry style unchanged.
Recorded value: 95 (%)
